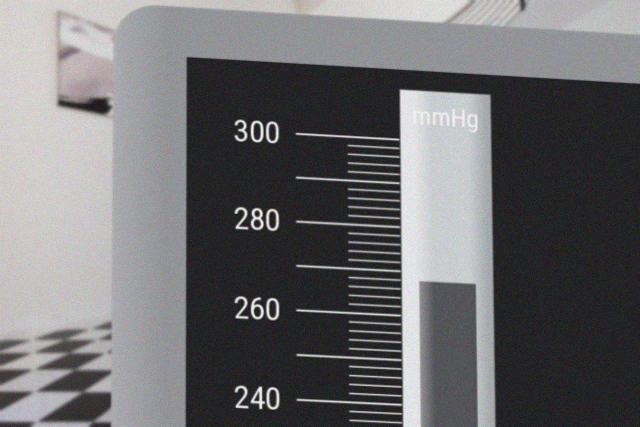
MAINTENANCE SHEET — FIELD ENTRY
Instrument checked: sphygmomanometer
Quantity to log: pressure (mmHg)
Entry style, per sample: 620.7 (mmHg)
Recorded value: 268 (mmHg)
